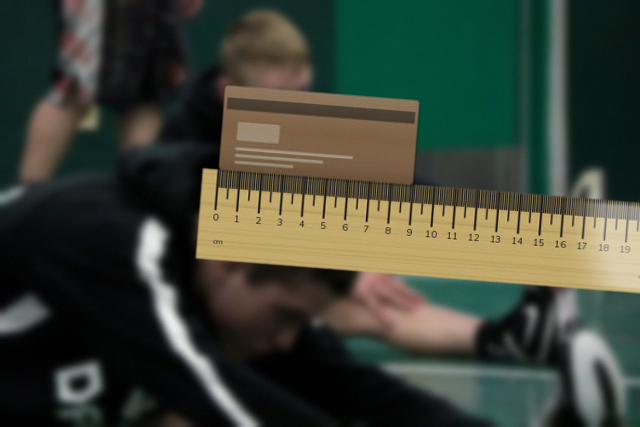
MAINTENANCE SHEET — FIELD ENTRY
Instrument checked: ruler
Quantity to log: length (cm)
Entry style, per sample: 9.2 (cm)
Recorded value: 9 (cm)
